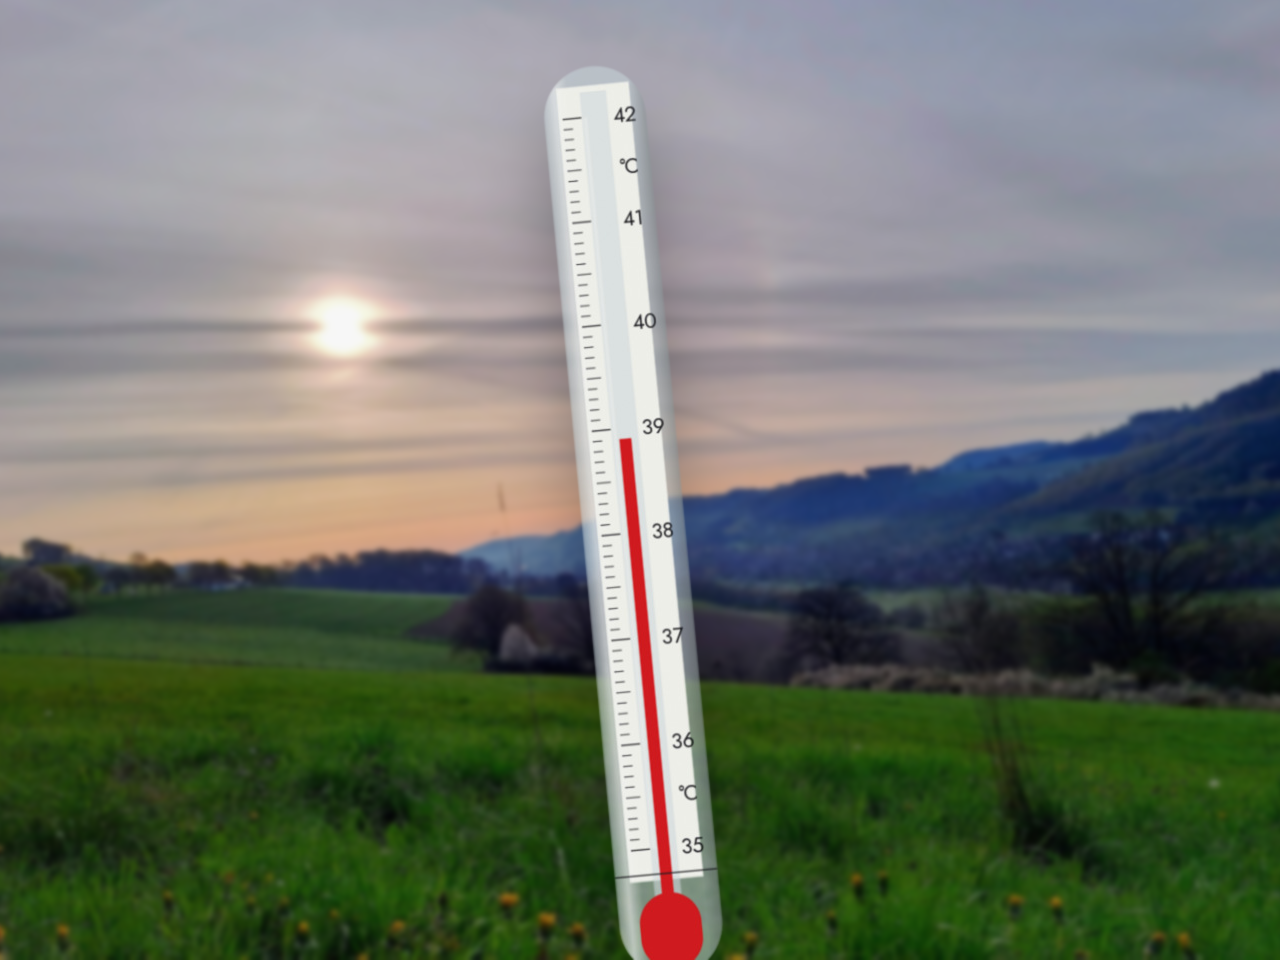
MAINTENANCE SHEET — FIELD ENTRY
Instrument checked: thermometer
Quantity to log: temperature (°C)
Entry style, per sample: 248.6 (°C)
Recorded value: 38.9 (°C)
